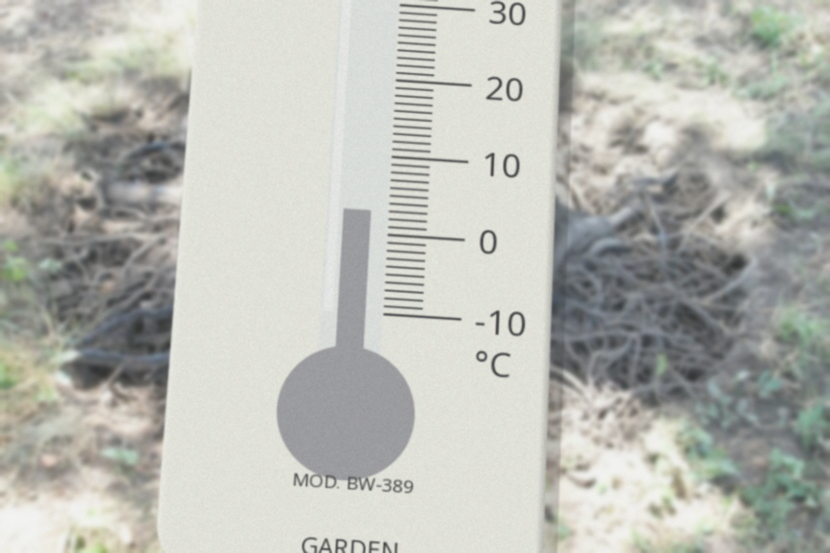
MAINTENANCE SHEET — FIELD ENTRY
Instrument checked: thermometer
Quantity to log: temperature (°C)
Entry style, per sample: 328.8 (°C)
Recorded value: 3 (°C)
